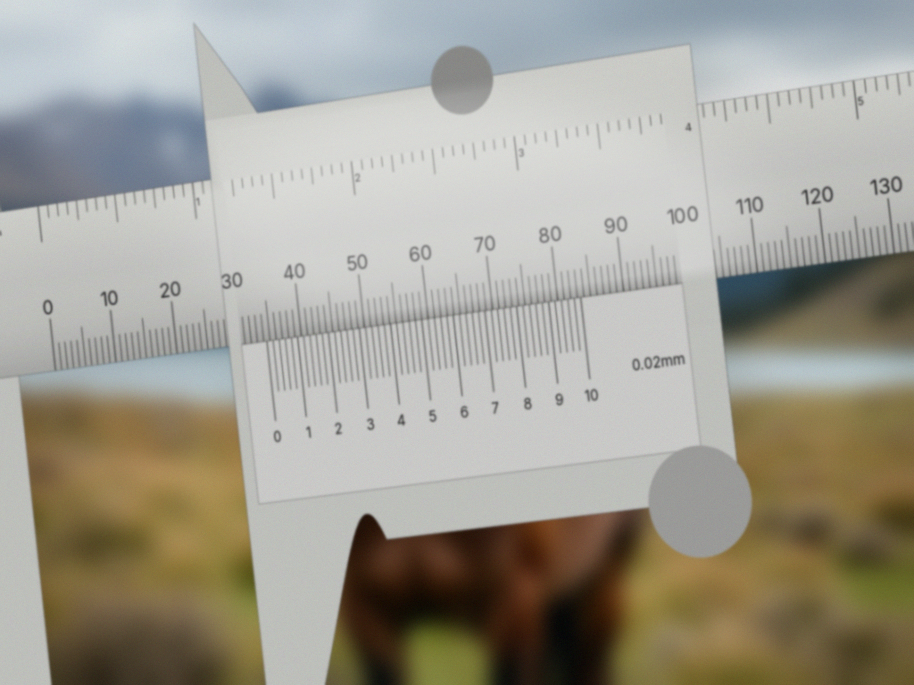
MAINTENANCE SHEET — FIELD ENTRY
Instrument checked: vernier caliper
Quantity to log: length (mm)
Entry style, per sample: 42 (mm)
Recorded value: 34.5 (mm)
